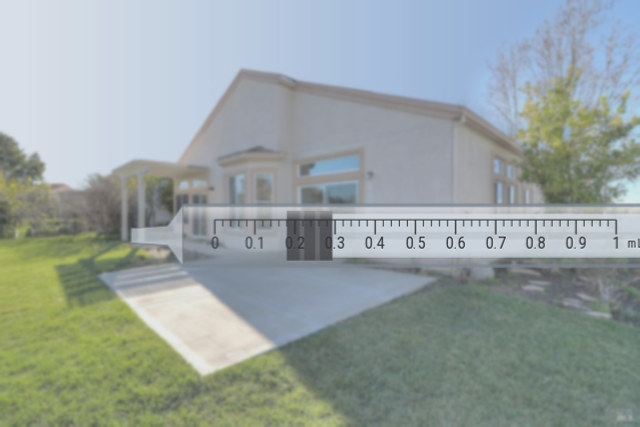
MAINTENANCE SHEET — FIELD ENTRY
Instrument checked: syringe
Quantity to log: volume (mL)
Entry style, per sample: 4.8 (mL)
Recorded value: 0.18 (mL)
